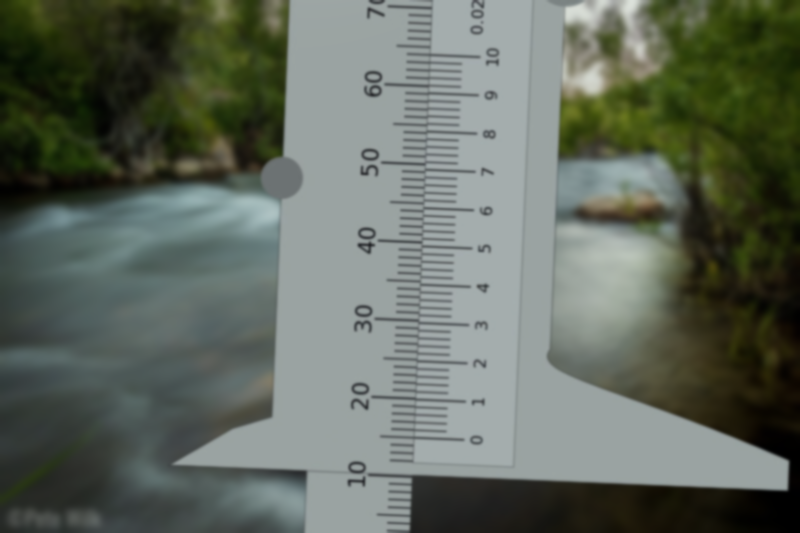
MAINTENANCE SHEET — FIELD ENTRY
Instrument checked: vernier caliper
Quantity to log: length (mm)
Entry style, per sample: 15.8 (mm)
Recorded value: 15.0 (mm)
